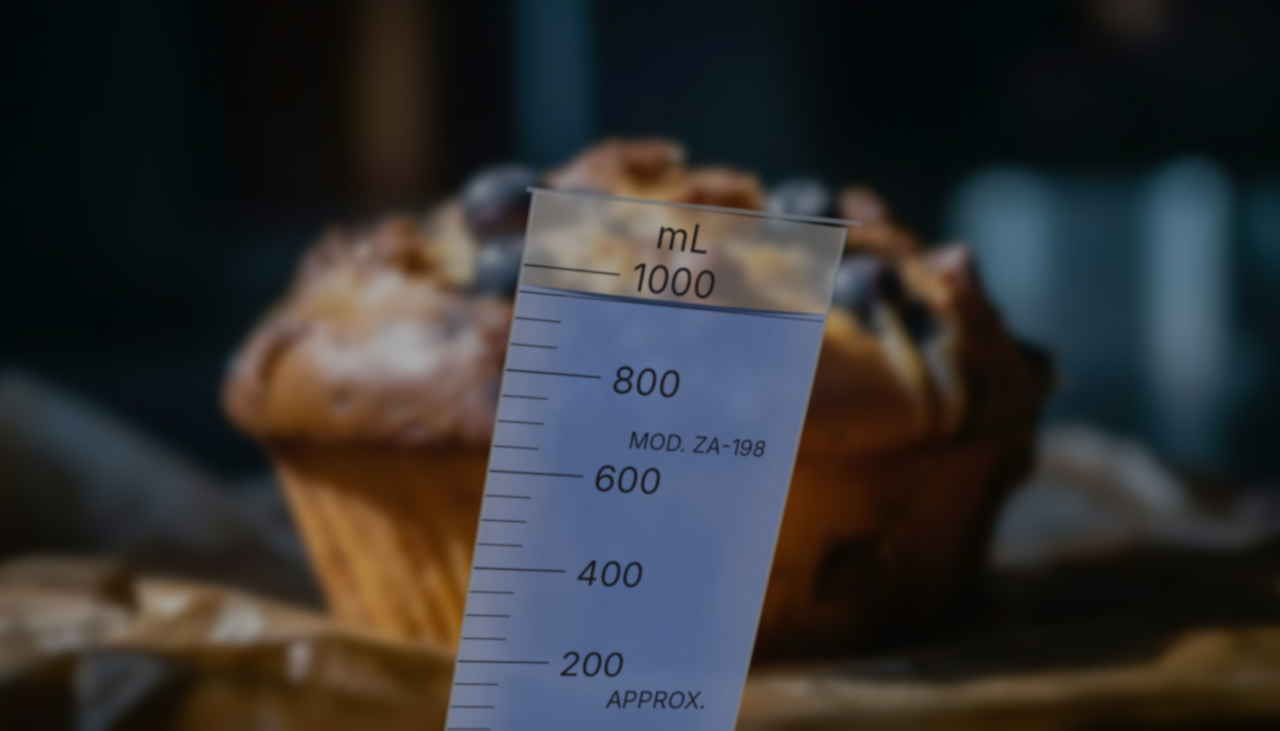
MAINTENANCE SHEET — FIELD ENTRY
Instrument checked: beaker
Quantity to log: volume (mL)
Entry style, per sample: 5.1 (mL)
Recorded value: 950 (mL)
